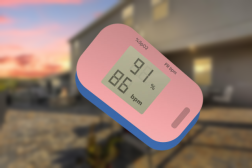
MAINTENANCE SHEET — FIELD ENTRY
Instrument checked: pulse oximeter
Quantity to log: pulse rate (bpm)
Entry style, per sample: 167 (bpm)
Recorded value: 86 (bpm)
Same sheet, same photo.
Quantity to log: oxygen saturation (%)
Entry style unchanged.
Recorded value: 91 (%)
